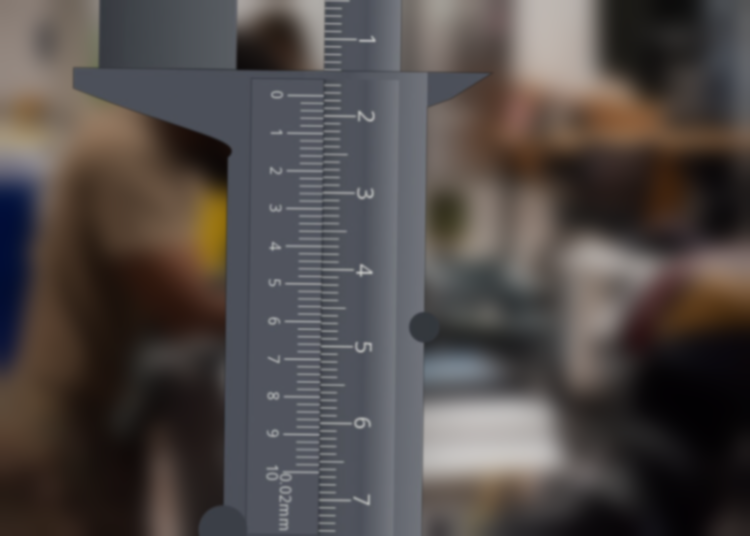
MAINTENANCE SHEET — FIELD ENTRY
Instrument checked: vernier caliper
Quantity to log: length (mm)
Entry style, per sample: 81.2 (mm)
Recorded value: 17.4 (mm)
